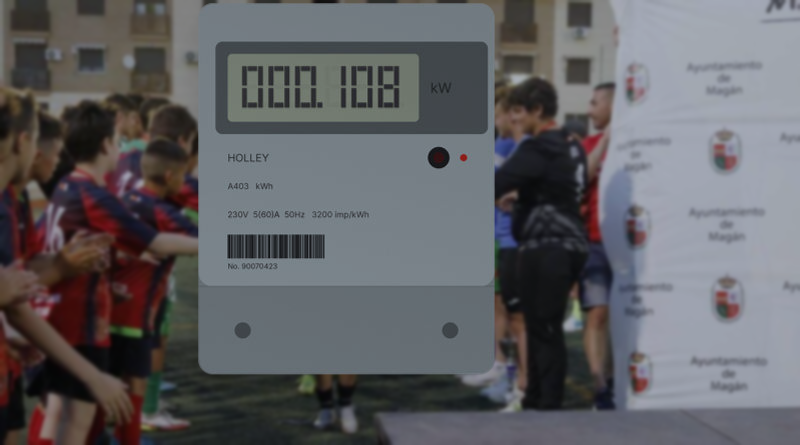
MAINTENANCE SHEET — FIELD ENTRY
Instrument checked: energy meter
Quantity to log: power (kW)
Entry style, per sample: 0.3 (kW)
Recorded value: 0.108 (kW)
